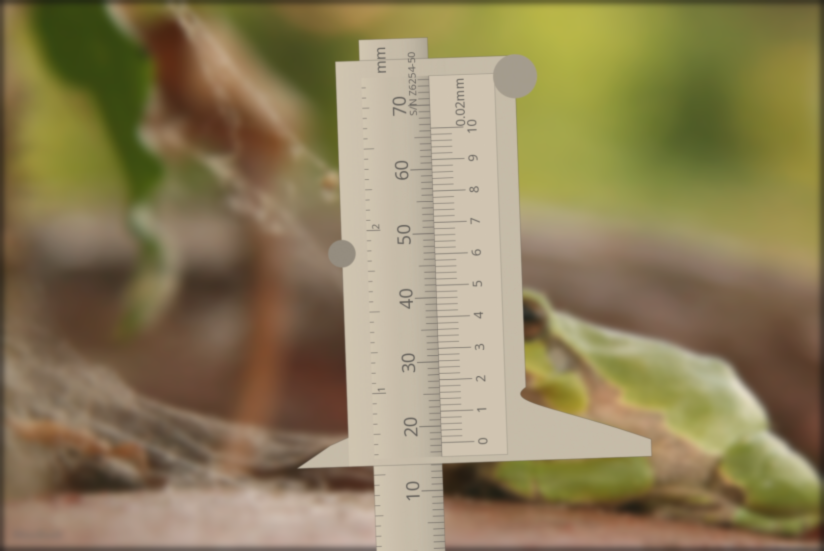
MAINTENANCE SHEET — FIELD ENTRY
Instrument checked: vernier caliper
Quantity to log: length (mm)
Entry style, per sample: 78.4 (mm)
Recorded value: 17.4 (mm)
